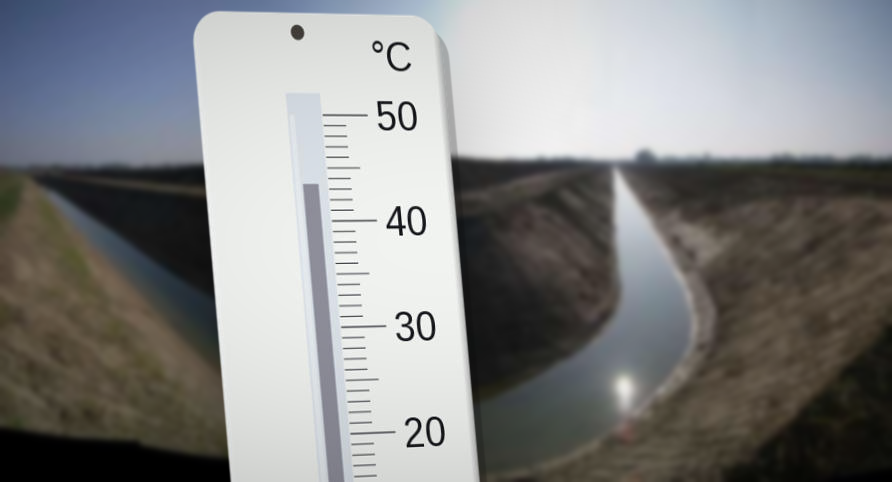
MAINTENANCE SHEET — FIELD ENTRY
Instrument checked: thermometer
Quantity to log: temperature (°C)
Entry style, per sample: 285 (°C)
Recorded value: 43.5 (°C)
